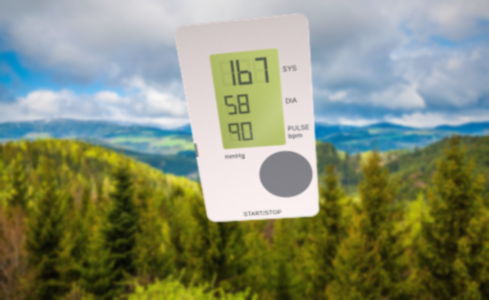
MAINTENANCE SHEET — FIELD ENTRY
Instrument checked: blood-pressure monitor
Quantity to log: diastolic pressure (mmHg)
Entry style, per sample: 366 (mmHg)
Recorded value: 58 (mmHg)
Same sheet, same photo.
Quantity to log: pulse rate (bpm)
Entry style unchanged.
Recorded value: 90 (bpm)
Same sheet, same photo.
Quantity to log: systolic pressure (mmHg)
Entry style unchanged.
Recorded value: 167 (mmHg)
